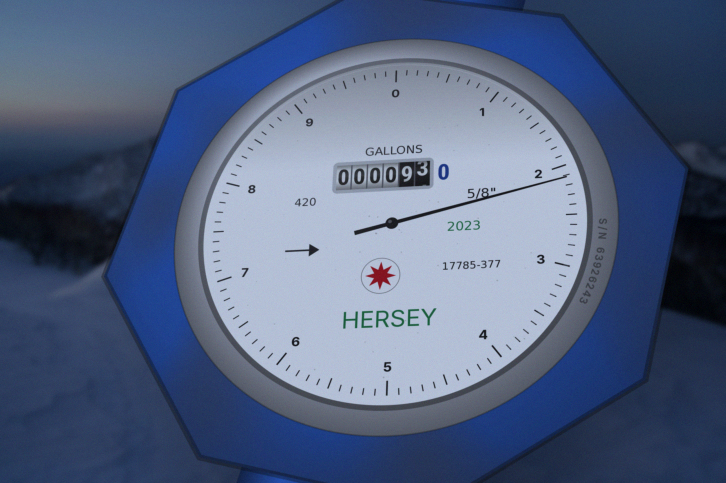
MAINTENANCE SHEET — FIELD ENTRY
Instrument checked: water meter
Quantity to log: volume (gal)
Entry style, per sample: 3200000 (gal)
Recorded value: 932.1 (gal)
